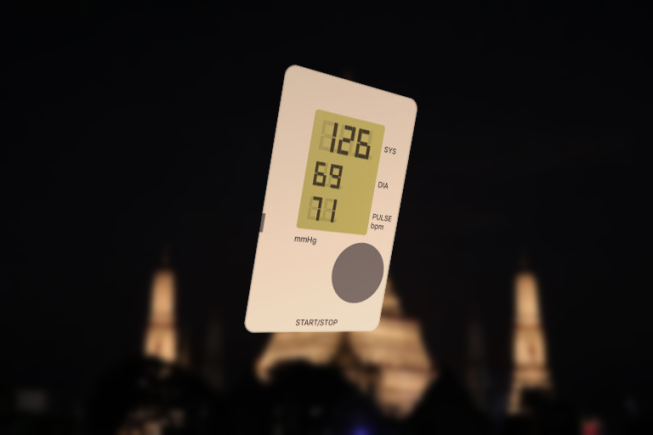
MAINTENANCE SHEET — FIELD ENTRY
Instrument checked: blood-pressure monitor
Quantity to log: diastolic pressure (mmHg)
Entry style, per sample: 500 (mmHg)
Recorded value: 69 (mmHg)
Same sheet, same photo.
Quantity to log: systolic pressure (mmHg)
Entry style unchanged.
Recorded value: 126 (mmHg)
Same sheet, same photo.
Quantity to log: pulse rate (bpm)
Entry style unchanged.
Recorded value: 71 (bpm)
